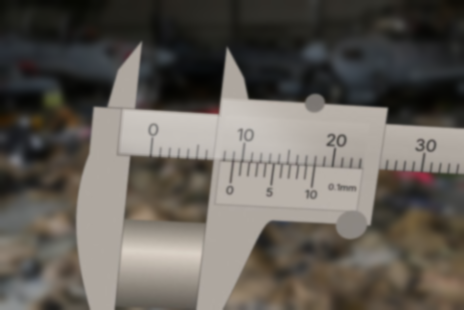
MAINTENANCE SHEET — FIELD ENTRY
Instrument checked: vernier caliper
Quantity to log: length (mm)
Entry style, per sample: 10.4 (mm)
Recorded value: 9.0 (mm)
